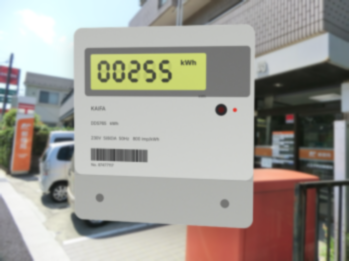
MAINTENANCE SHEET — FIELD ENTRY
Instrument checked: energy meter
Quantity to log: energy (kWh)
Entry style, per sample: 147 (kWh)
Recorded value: 255 (kWh)
